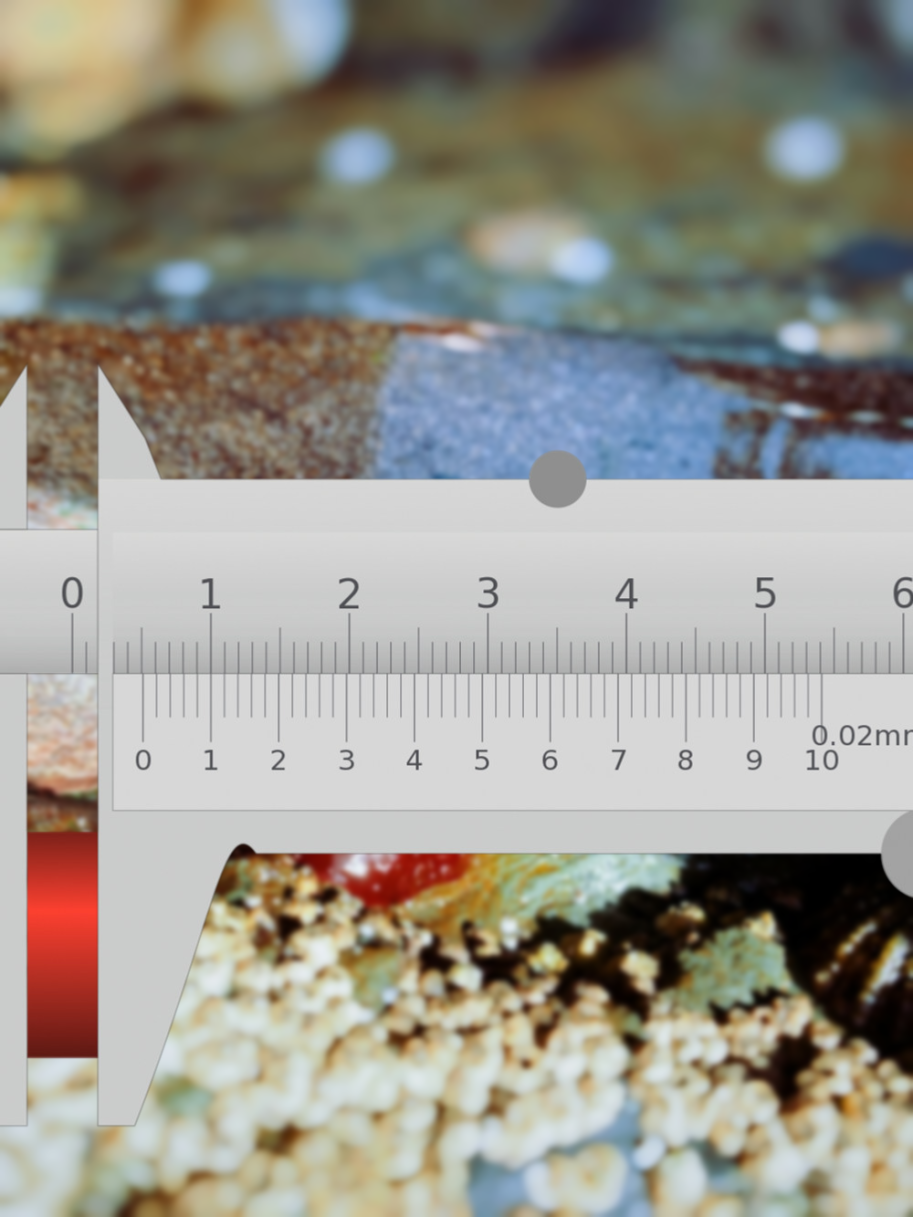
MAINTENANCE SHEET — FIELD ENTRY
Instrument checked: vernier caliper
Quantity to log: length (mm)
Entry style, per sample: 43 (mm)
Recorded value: 5.1 (mm)
